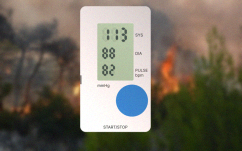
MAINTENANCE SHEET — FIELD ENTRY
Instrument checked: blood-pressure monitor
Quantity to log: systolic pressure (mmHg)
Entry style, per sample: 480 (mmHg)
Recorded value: 113 (mmHg)
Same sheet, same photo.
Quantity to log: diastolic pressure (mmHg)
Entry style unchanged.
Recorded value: 88 (mmHg)
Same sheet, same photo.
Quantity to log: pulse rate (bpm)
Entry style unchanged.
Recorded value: 82 (bpm)
